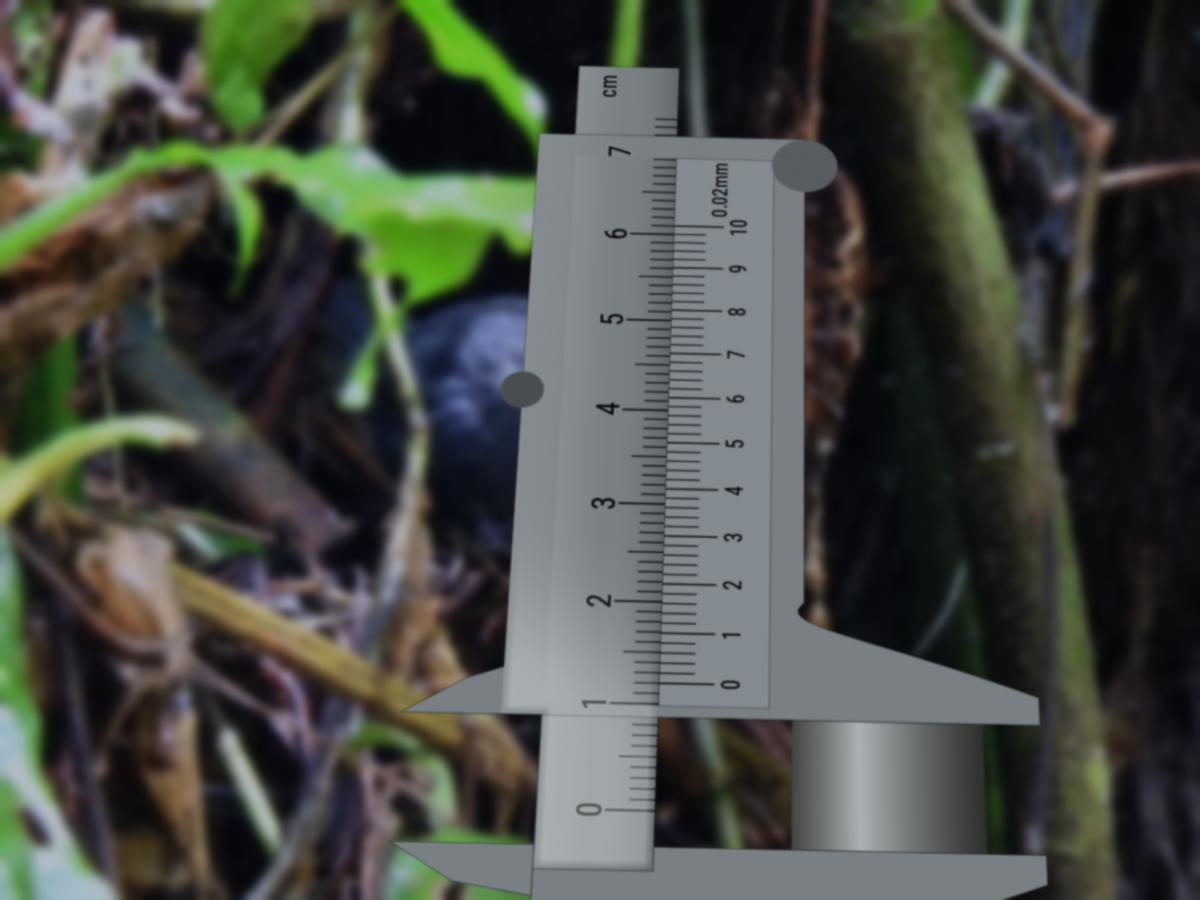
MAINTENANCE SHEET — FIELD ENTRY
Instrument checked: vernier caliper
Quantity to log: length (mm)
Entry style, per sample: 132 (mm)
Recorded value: 12.0 (mm)
